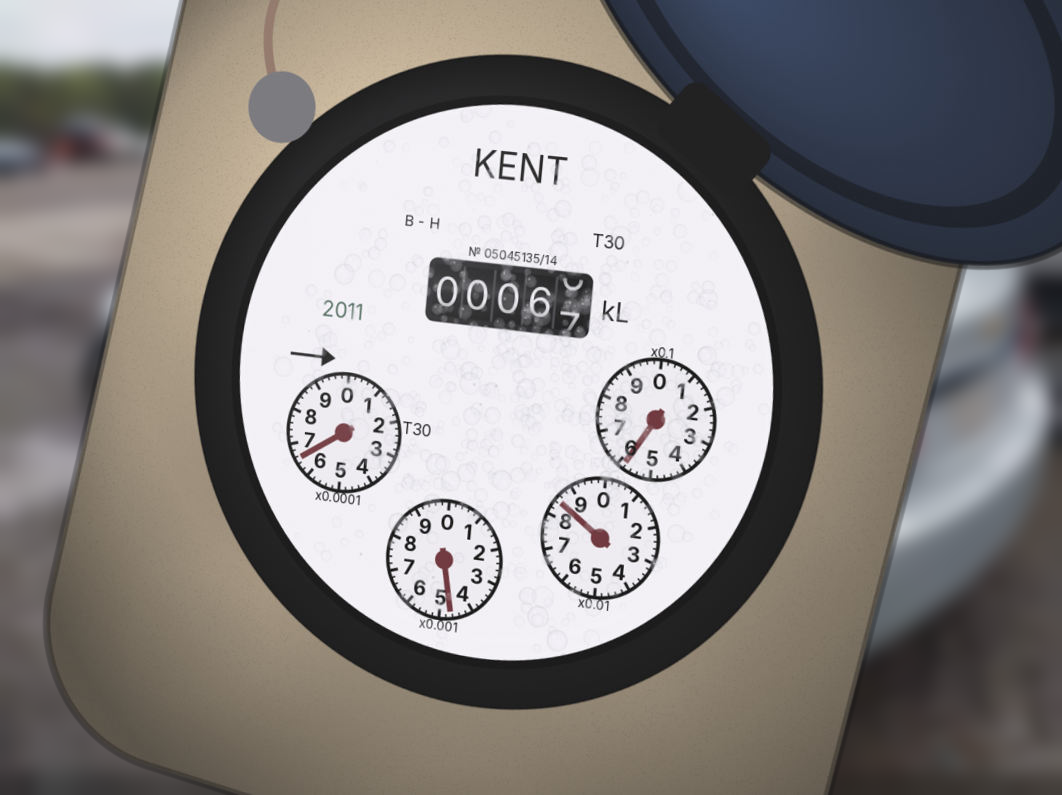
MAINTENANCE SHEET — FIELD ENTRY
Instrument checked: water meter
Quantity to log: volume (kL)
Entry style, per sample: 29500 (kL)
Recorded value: 66.5846 (kL)
